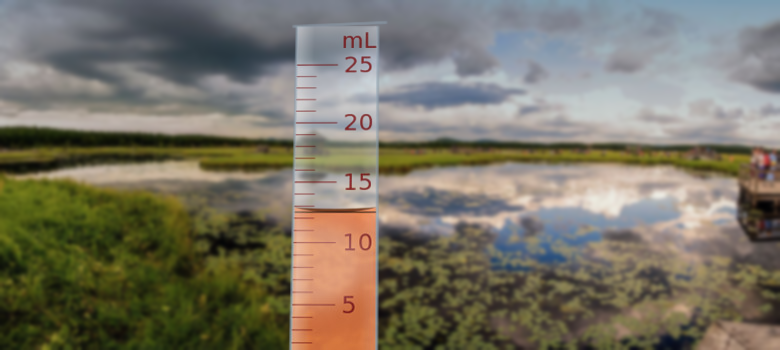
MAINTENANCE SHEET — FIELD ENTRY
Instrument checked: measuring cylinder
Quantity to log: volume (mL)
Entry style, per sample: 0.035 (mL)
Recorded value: 12.5 (mL)
